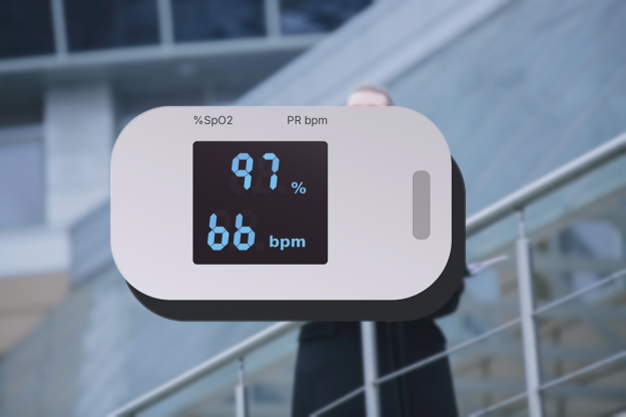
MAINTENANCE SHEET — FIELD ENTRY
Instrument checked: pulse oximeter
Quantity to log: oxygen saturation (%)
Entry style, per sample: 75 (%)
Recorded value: 97 (%)
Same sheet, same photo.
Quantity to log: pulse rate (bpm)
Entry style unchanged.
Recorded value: 66 (bpm)
